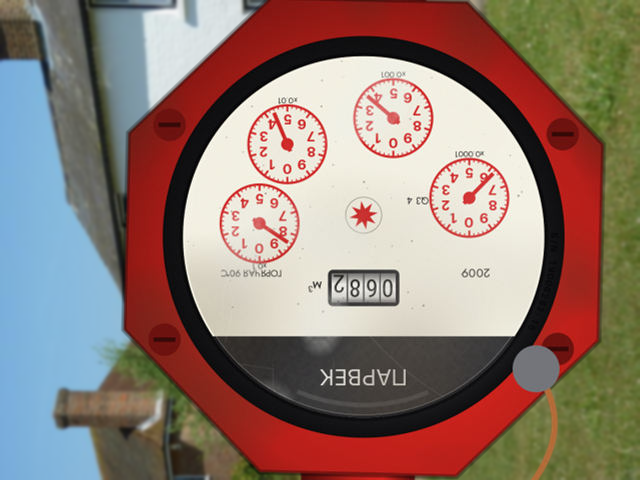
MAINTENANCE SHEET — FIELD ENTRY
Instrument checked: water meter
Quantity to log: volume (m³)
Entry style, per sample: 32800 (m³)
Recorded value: 681.8436 (m³)
